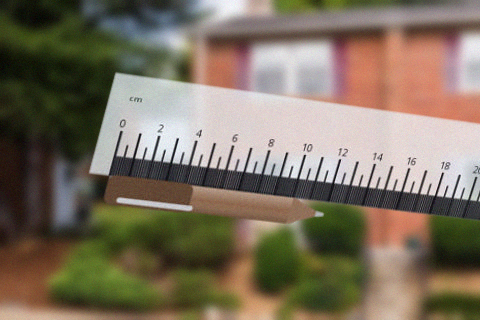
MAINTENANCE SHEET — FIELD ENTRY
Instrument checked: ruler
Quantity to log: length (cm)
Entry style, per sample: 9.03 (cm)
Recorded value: 12 (cm)
